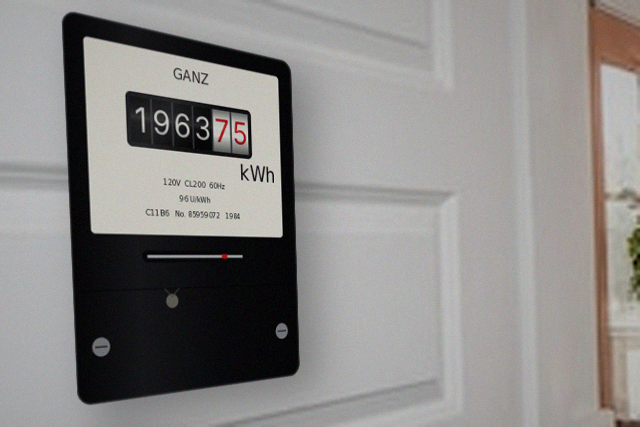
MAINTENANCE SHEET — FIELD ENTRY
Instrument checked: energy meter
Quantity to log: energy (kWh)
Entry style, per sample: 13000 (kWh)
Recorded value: 1963.75 (kWh)
